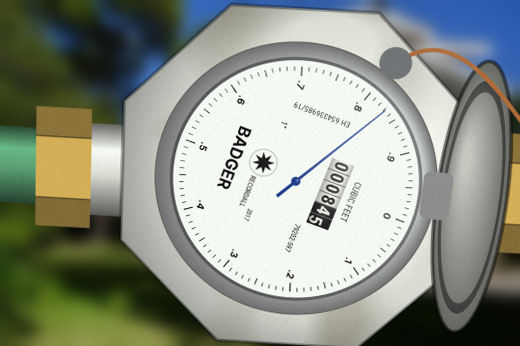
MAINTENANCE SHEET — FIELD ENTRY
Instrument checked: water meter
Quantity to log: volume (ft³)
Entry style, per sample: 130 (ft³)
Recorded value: 844.83 (ft³)
